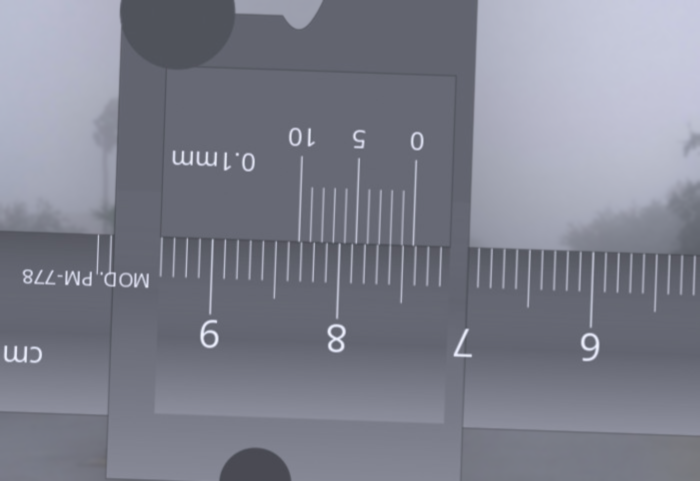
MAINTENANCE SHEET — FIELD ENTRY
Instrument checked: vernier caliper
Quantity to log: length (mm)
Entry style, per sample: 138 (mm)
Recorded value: 74.2 (mm)
